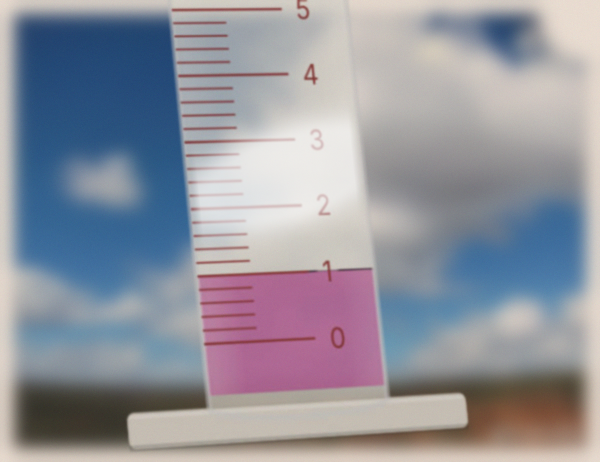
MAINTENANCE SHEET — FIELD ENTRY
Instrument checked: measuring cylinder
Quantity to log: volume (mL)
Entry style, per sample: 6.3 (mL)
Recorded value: 1 (mL)
